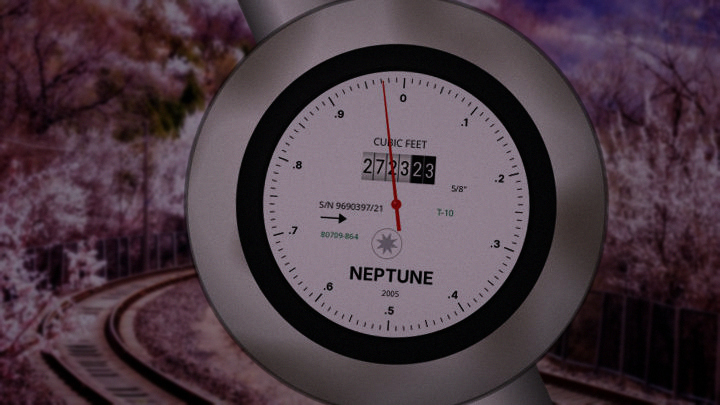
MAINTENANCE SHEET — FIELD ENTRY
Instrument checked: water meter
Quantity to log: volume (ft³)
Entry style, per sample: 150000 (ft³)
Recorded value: 272322.97 (ft³)
